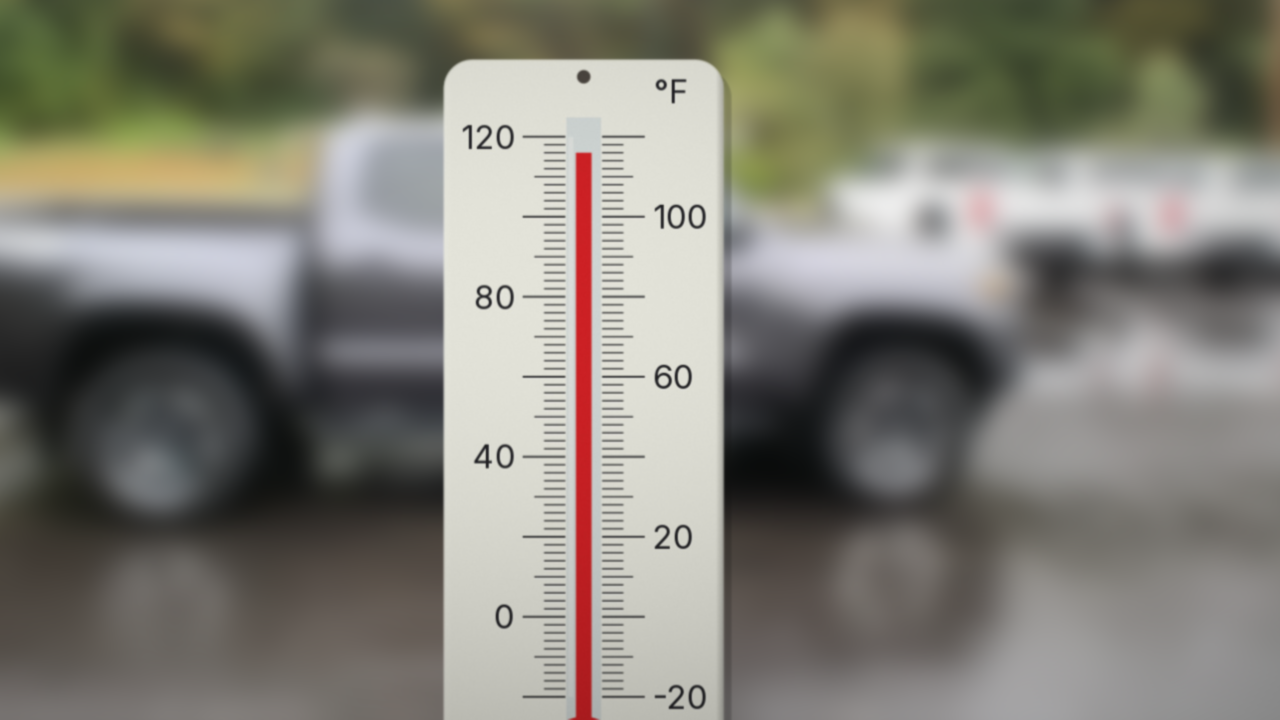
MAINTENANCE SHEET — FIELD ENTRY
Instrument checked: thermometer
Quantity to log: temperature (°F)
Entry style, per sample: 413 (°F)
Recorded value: 116 (°F)
